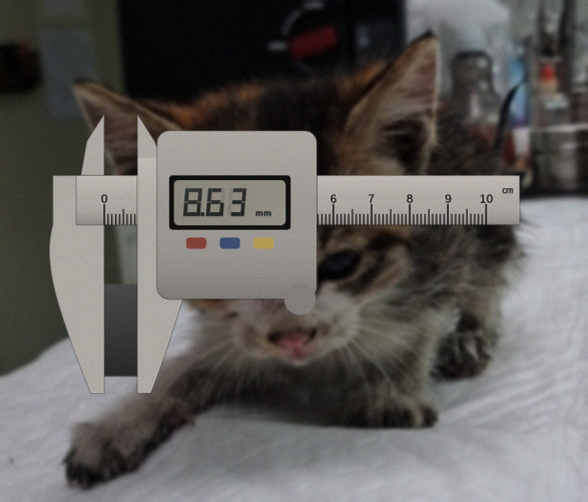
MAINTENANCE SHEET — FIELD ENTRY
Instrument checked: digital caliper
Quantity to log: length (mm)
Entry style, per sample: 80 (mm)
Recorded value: 8.63 (mm)
